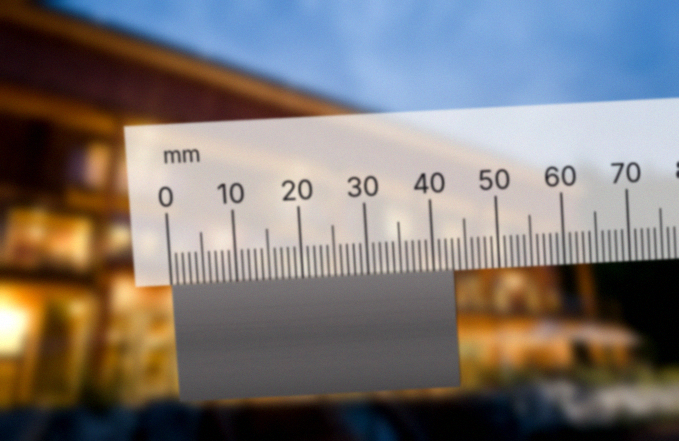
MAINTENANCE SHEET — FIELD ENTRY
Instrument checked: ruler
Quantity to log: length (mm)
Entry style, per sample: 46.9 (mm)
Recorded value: 43 (mm)
